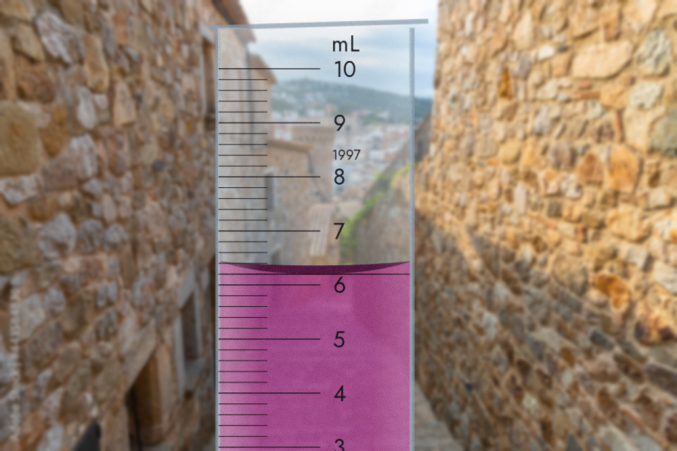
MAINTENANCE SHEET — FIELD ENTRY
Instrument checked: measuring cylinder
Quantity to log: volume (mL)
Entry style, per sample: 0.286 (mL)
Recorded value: 6.2 (mL)
